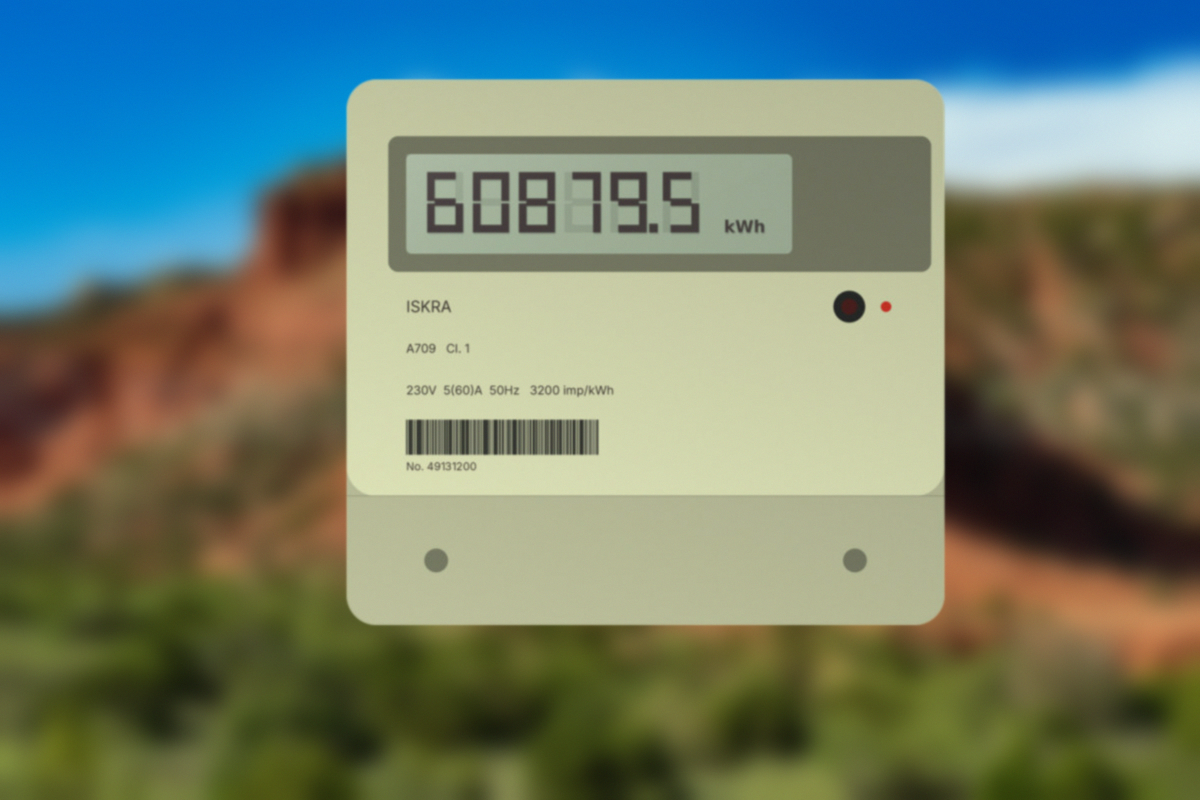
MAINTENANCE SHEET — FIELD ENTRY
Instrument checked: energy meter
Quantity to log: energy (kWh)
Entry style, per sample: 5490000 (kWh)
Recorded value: 60879.5 (kWh)
